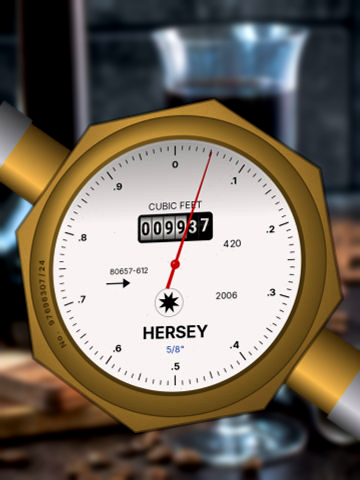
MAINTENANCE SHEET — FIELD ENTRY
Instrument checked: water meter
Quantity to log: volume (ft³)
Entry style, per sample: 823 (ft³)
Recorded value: 9937.05 (ft³)
